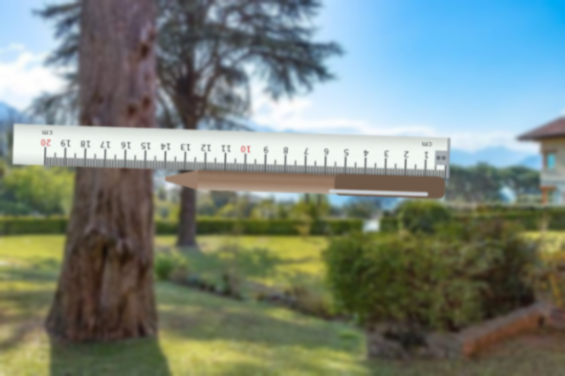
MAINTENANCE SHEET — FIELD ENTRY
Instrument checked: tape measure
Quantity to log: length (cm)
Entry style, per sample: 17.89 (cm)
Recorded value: 14.5 (cm)
